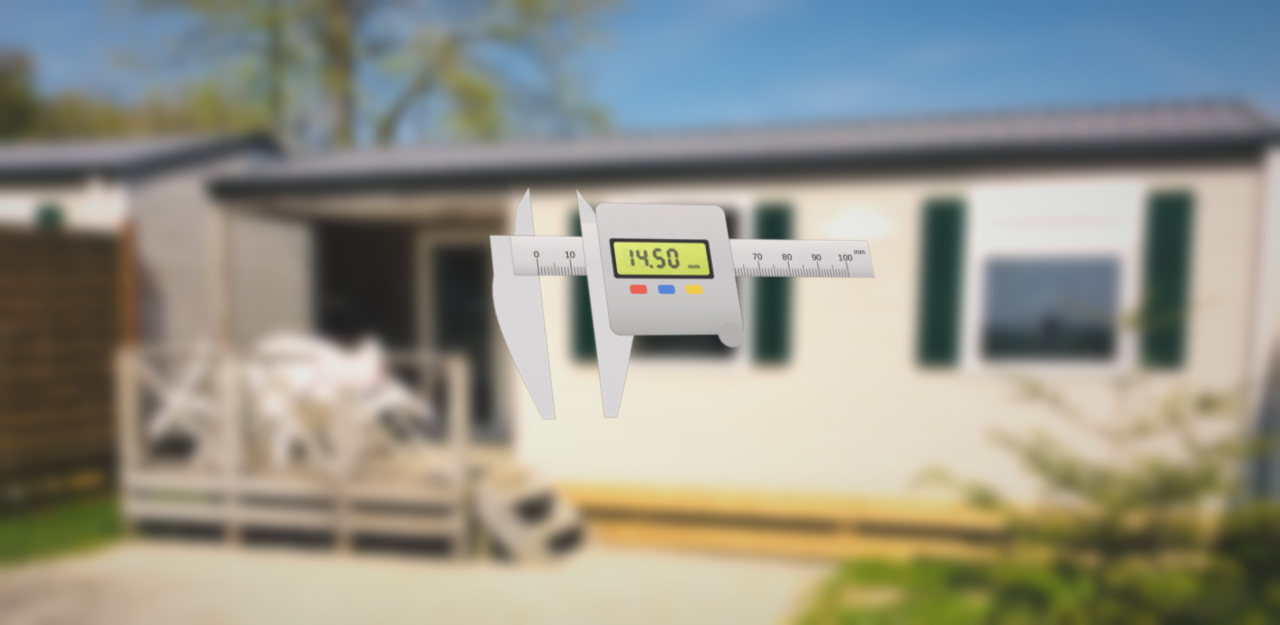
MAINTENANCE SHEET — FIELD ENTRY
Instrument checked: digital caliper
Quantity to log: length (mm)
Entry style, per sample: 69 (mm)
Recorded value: 14.50 (mm)
